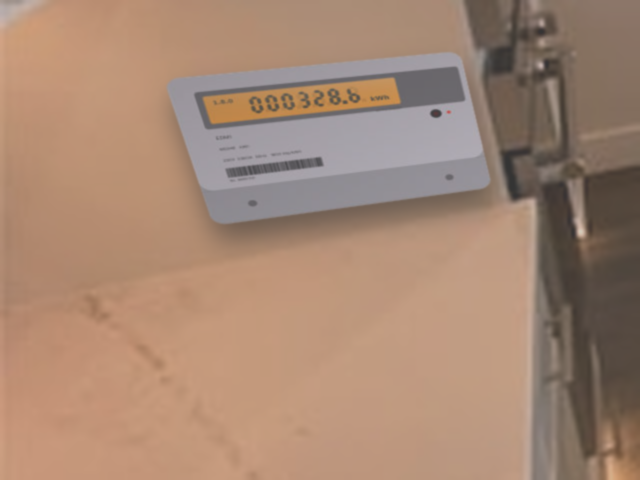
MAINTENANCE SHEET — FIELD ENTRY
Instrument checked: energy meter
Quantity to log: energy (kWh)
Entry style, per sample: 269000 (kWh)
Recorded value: 328.6 (kWh)
